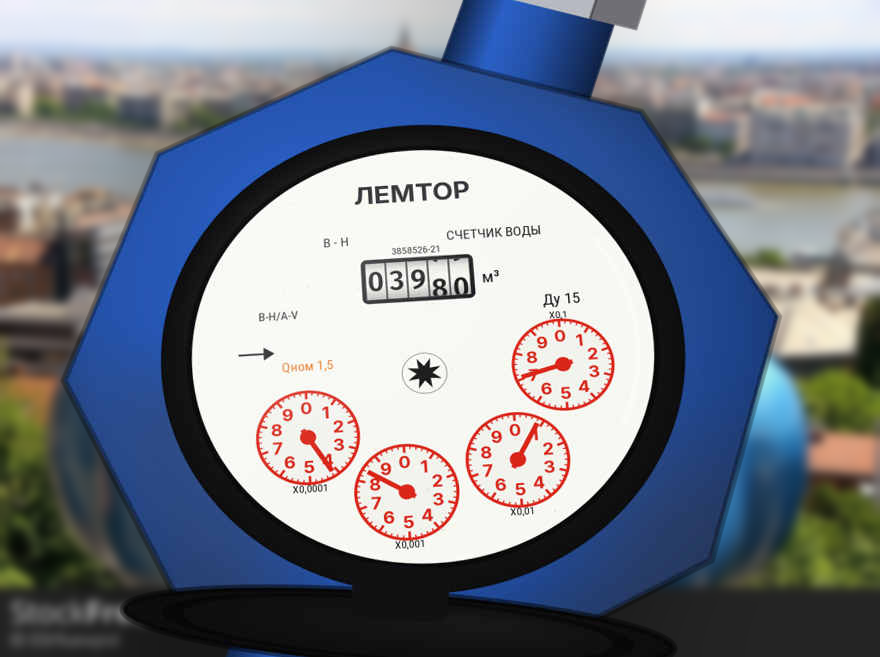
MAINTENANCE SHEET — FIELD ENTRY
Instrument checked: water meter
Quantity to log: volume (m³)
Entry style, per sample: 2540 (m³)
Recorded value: 3979.7084 (m³)
